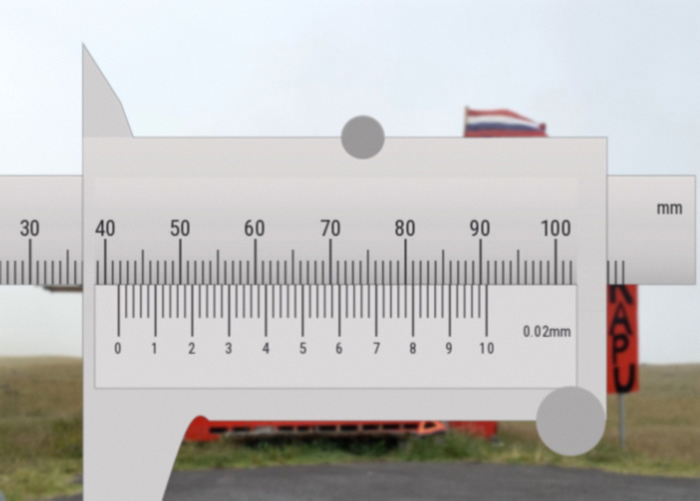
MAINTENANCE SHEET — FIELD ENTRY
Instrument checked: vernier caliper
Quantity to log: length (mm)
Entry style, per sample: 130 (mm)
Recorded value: 41.8 (mm)
